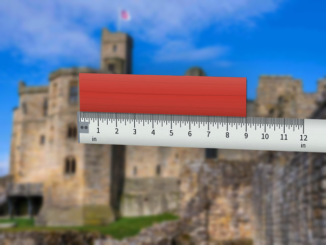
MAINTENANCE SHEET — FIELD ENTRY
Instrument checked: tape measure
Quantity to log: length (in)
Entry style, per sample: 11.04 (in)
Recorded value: 9 (in)
